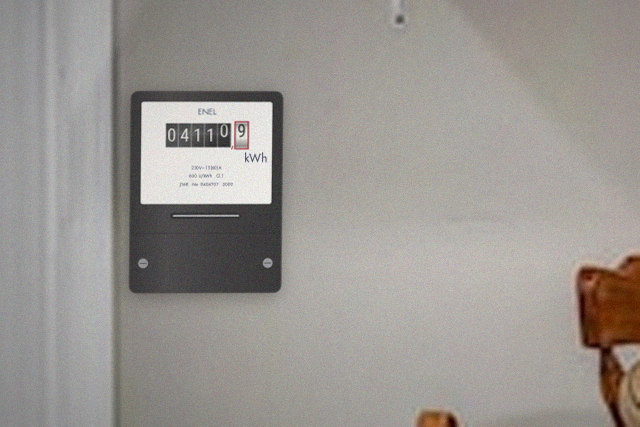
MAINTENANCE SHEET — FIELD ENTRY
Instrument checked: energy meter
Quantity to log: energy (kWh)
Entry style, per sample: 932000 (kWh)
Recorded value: 4110.9 (kWh)
